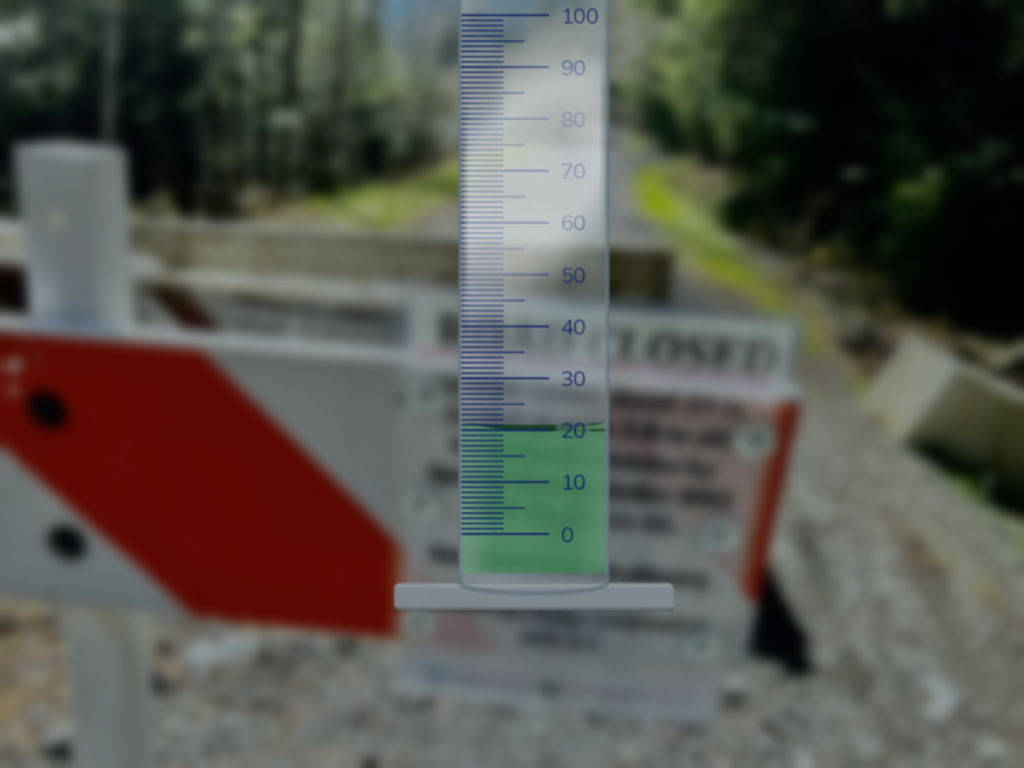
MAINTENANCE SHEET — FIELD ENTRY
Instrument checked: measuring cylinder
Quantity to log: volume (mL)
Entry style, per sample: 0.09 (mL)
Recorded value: 20 (mL)
